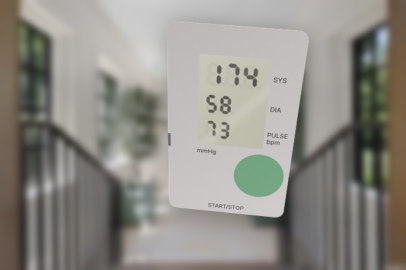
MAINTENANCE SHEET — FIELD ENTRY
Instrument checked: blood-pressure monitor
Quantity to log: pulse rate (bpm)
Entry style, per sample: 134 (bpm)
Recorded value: 73 (bpm)
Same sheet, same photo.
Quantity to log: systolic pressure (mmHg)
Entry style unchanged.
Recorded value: 174 (mmHg)
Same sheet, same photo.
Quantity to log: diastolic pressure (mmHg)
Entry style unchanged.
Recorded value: 58 (mmHg)
